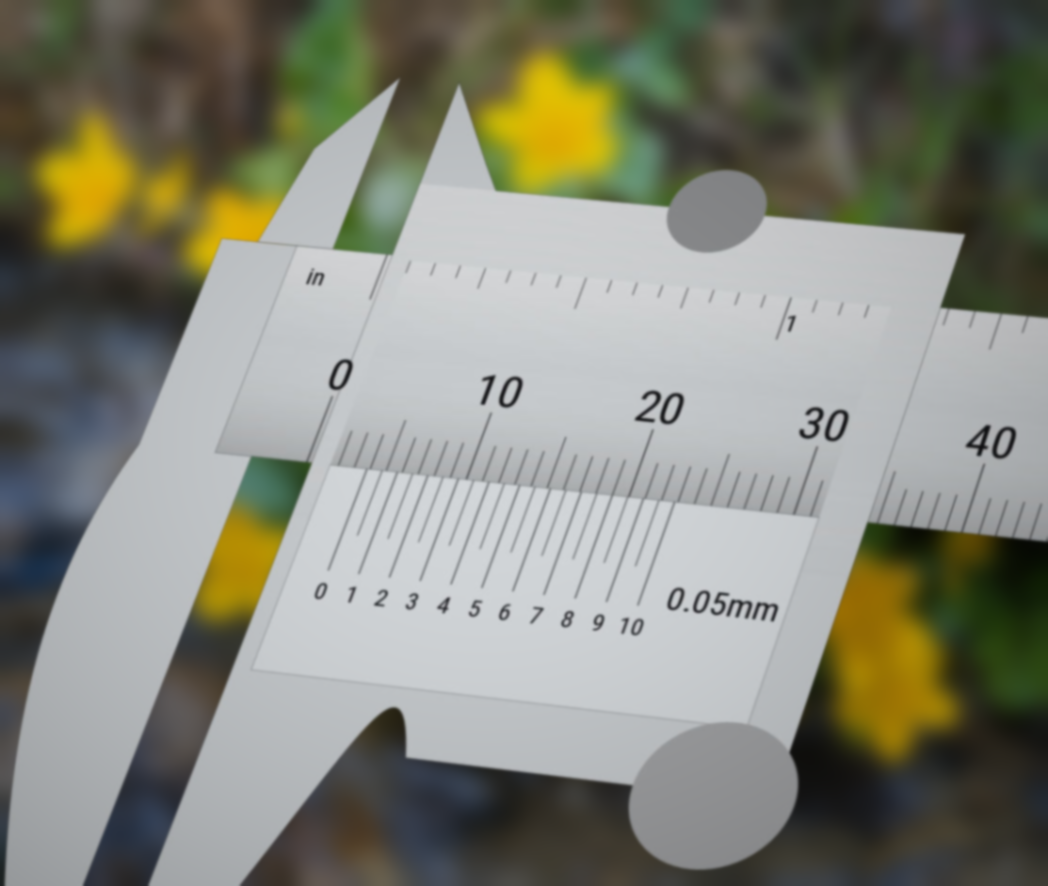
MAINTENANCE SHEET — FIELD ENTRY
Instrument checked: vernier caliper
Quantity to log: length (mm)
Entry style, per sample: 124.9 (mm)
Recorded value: 3.8 (mm)
